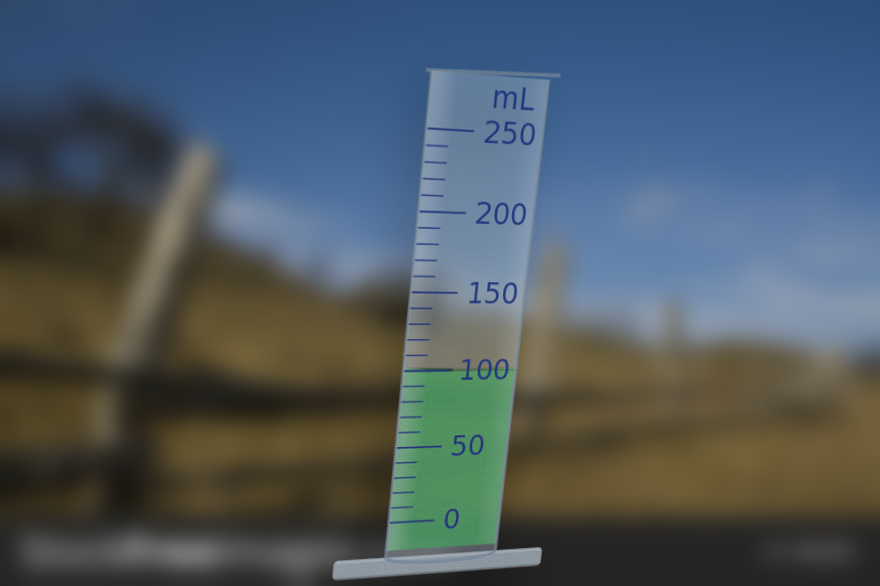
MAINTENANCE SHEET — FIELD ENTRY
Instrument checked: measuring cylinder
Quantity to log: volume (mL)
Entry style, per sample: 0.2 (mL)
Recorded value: 100 (mL)
